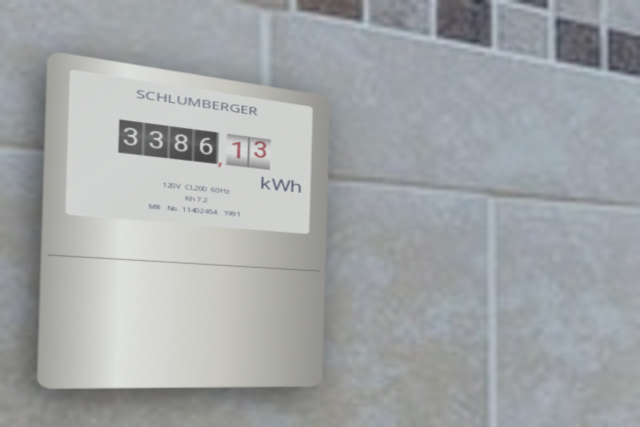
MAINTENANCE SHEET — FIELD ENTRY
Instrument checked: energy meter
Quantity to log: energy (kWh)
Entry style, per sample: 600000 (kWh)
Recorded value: 3386.13 (kWh)
